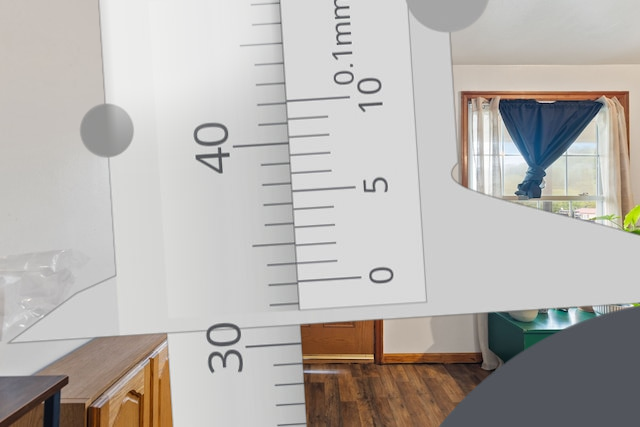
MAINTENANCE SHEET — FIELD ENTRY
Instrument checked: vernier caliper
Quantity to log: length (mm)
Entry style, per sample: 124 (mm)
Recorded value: 33.1 (mm)
